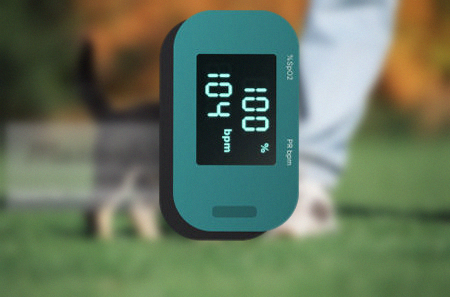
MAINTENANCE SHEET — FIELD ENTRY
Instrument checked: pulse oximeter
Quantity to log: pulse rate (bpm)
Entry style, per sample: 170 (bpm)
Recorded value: 104 (bpm)
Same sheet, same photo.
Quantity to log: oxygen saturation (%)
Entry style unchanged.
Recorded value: 100 (%)
